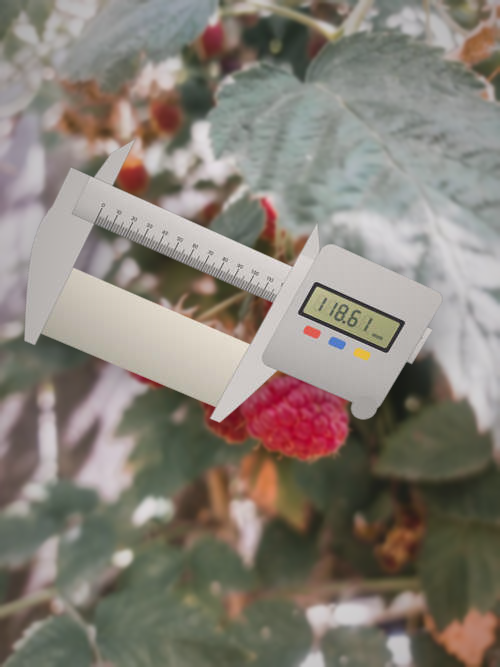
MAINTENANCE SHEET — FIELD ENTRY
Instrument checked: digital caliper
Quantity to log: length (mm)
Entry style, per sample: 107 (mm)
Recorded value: 118.61 (mm)
